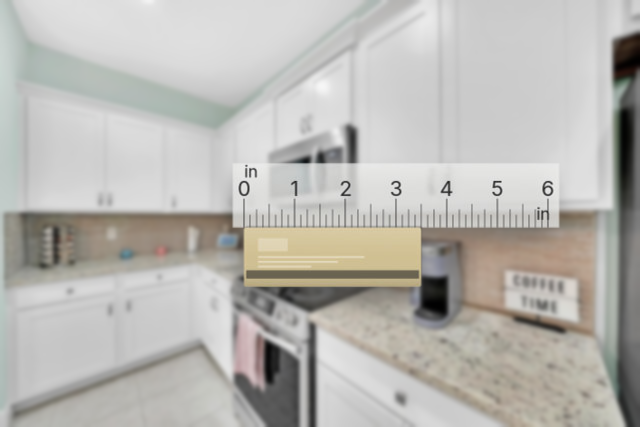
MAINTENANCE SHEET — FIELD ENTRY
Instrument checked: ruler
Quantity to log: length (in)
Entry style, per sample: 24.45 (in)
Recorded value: 3.5 (in)
